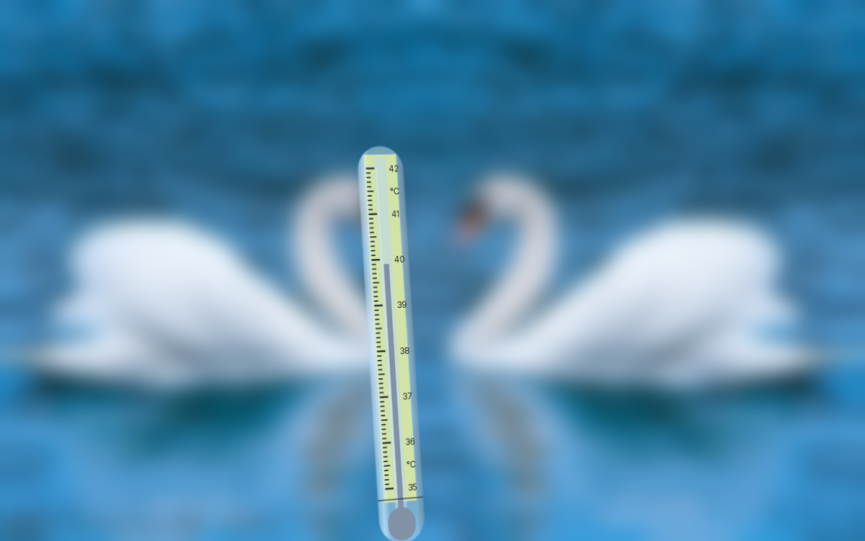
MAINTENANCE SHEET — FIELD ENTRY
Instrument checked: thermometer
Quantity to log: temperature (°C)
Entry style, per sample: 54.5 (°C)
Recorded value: 39.9 (°C)
